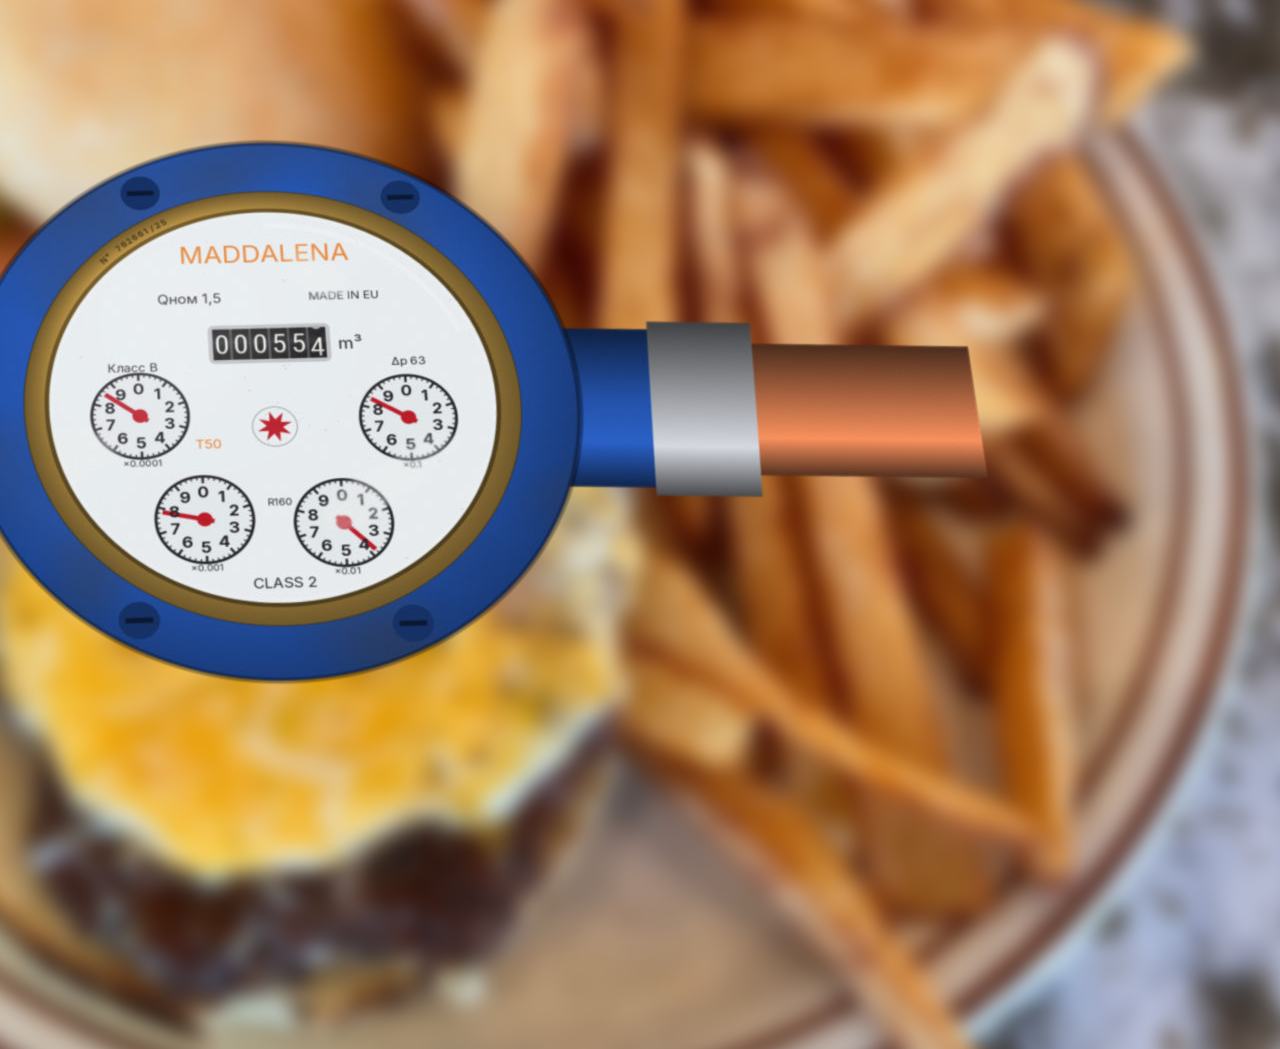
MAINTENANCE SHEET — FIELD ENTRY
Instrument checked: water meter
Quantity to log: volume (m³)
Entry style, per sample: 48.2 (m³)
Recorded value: 553.8378 (m³)
